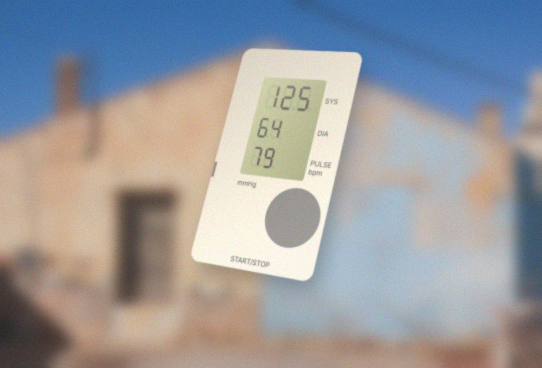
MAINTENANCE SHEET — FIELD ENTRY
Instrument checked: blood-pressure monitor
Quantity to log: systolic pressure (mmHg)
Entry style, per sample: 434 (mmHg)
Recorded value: 125 (mmHg)
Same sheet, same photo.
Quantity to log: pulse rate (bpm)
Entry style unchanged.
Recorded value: 79 (bpm)
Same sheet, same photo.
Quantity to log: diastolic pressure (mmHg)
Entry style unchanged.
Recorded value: 64 (mmHg)
